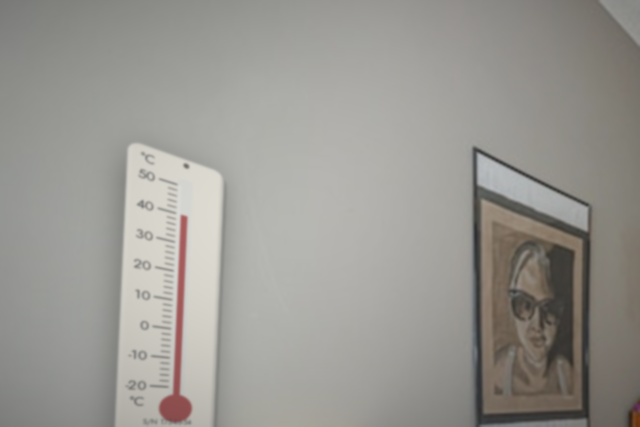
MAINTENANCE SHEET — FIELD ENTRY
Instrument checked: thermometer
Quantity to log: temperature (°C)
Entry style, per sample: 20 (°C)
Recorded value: 40 (°C)
